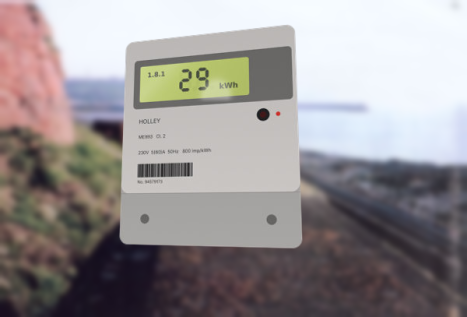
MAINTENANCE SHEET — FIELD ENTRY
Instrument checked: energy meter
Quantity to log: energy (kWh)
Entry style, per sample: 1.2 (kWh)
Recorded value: 29 (kWh)
